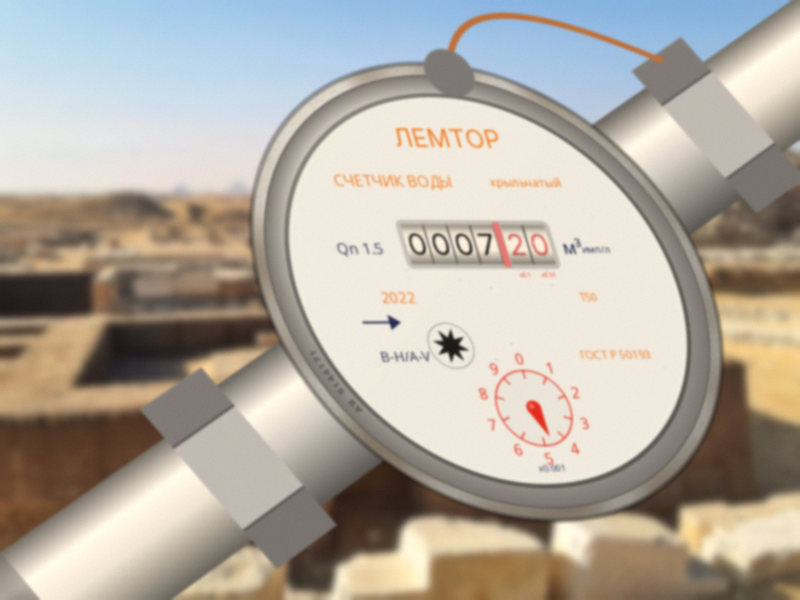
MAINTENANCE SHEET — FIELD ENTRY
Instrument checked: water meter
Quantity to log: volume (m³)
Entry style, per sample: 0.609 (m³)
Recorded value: 7.204 (m³)
